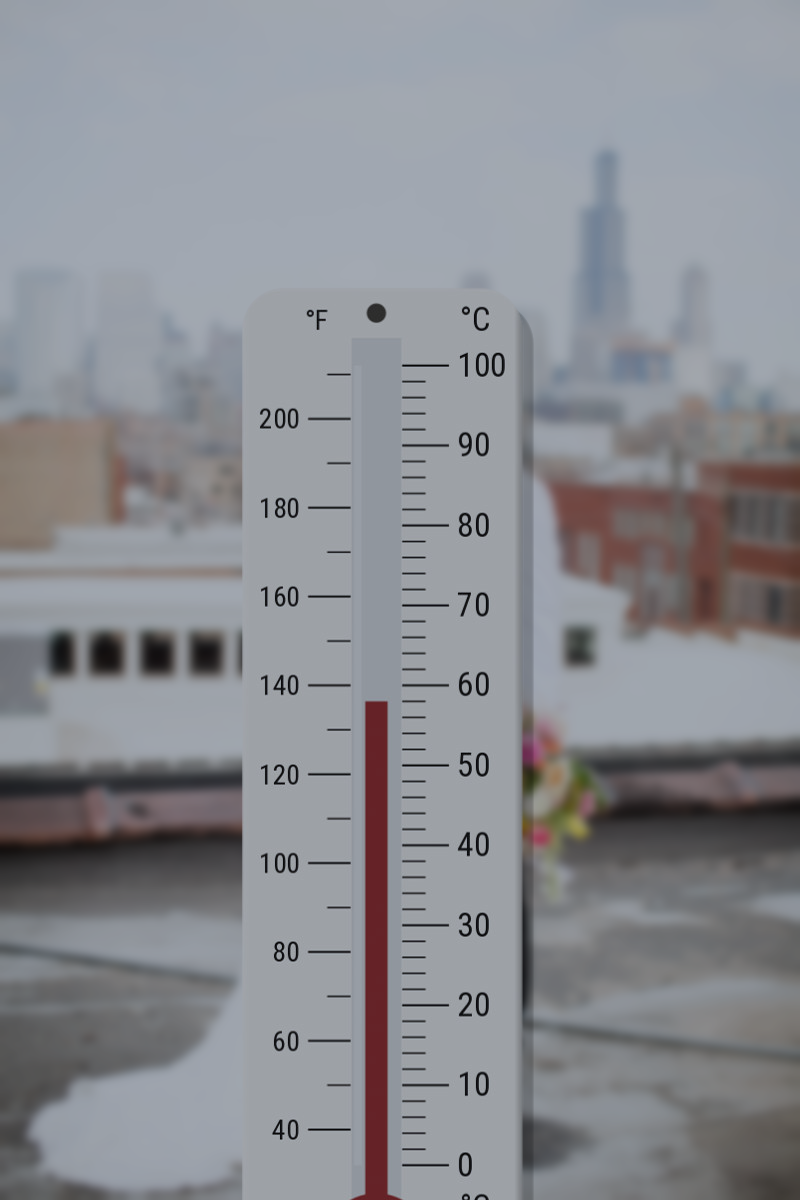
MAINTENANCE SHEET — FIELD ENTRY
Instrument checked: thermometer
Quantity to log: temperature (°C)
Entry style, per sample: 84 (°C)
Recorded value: 58 (°C)
